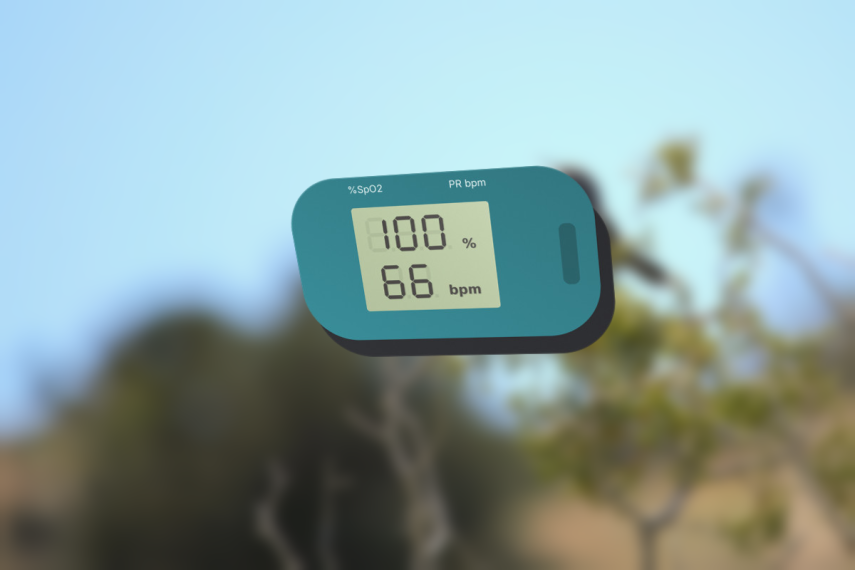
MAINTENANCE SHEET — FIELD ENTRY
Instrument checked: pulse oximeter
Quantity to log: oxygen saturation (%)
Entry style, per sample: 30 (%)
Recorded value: 100 (%)
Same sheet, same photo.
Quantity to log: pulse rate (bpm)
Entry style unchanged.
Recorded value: 66 (bpm)
